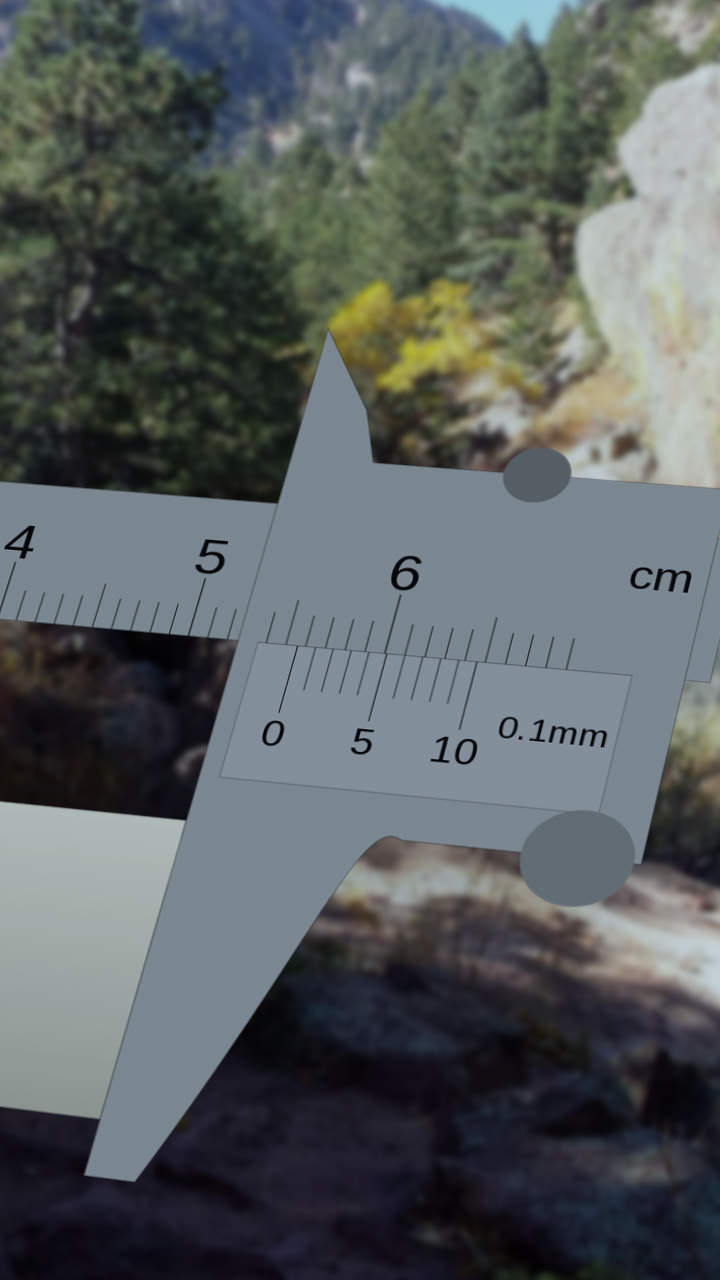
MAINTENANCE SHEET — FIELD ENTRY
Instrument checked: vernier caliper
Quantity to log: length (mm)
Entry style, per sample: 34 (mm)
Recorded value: 55.6 (mm)
